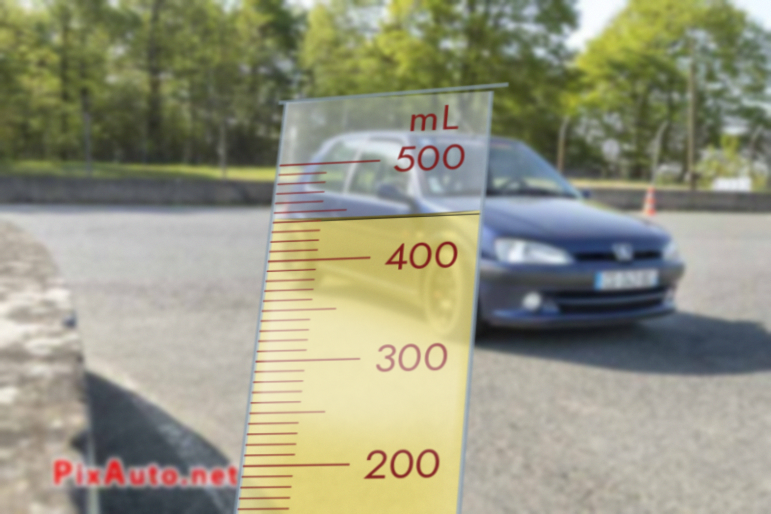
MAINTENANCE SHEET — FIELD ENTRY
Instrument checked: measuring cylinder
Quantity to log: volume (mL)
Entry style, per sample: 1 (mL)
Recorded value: 440 (mL)
